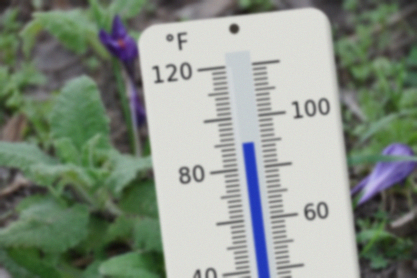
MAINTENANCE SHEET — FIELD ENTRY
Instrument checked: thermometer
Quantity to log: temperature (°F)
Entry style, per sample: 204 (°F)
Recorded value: 90 (°F)
